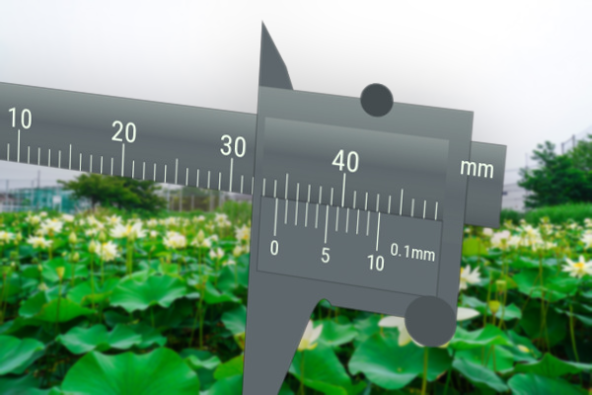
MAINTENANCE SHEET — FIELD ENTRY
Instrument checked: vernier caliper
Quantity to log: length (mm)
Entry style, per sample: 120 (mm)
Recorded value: 34.2 (mm)
